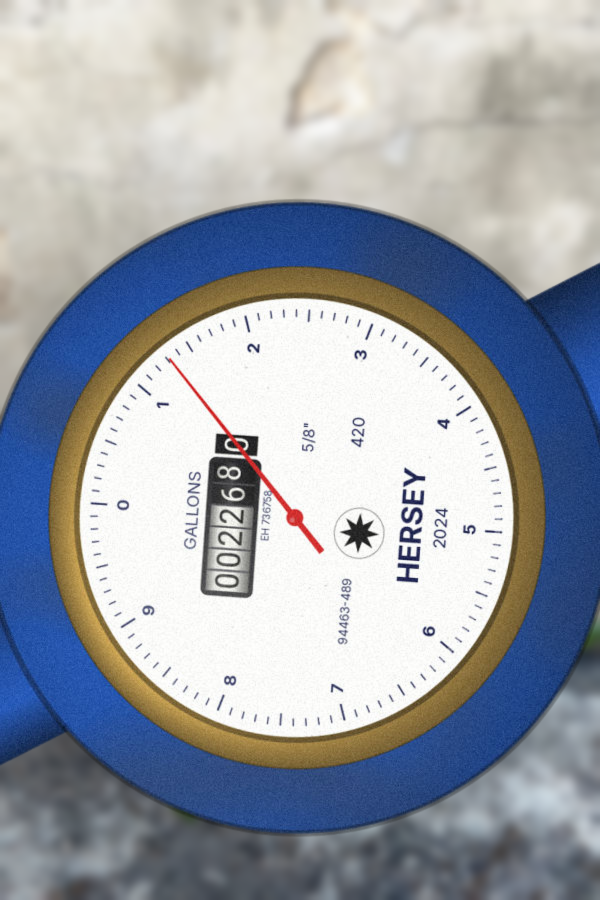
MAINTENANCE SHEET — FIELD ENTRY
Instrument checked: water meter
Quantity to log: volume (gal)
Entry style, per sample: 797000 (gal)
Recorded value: 22681.3 (gal)
